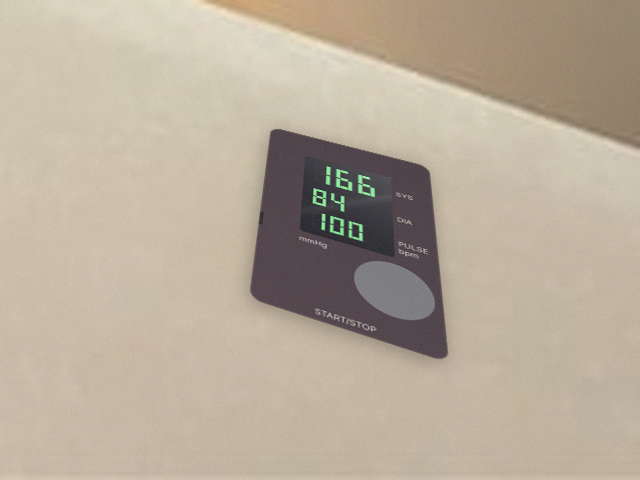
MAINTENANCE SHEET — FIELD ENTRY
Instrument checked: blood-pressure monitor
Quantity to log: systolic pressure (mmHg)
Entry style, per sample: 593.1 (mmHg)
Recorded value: 166 (mmHg)
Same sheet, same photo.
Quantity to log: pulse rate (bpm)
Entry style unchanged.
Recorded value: 100 (bpm)
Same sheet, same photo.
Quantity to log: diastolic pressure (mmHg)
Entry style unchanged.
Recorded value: 84 (mmHg)
